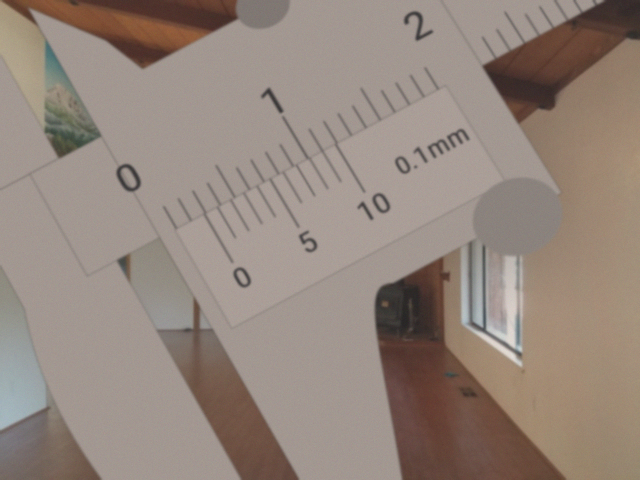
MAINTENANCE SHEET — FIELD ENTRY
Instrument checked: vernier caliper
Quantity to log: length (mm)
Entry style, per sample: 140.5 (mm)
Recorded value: 2.9 (mm)
